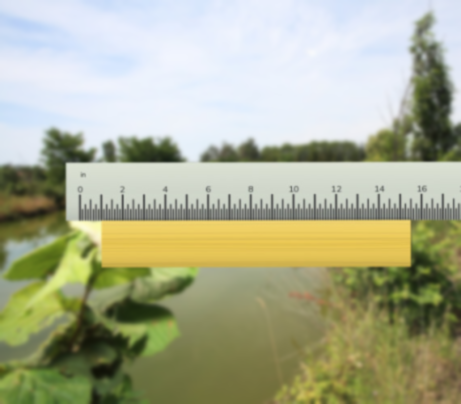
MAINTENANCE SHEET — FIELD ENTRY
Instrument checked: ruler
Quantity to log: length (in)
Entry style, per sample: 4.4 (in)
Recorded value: 14.5 (in)
